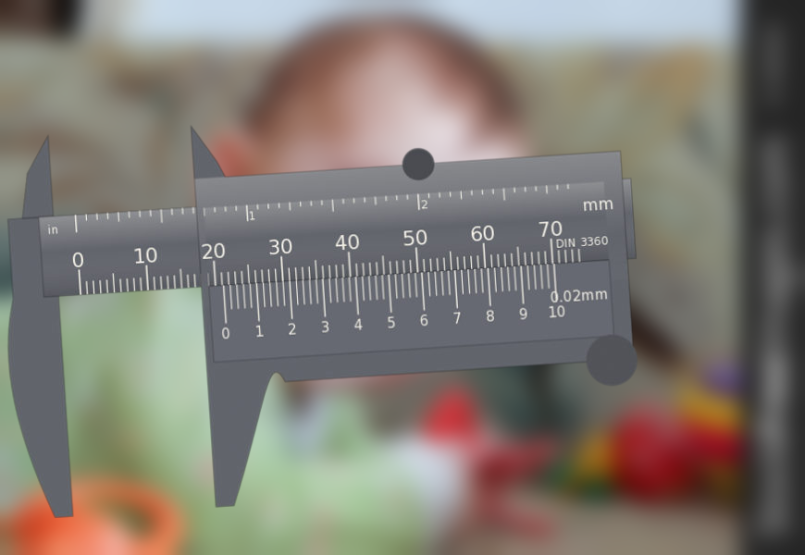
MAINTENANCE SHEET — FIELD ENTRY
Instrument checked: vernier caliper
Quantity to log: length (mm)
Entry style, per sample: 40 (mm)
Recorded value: 21.2 (mm)
